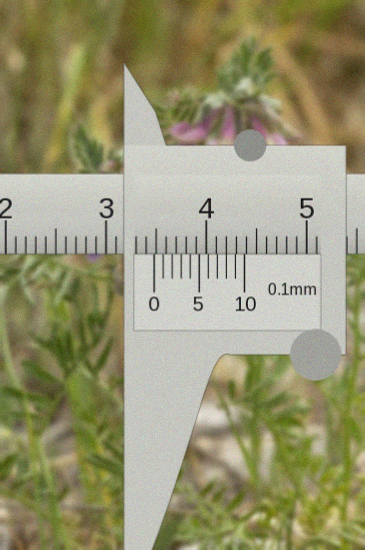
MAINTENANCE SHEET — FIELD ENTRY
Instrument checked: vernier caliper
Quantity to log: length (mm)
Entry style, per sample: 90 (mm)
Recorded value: 34.8 (mm)
